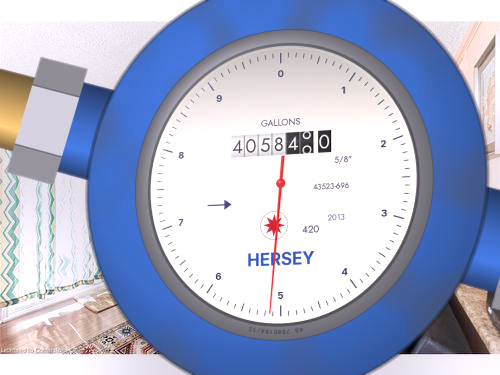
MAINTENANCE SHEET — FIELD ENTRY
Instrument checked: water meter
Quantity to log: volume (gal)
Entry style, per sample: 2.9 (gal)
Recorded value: 4058485.1 (gal)
